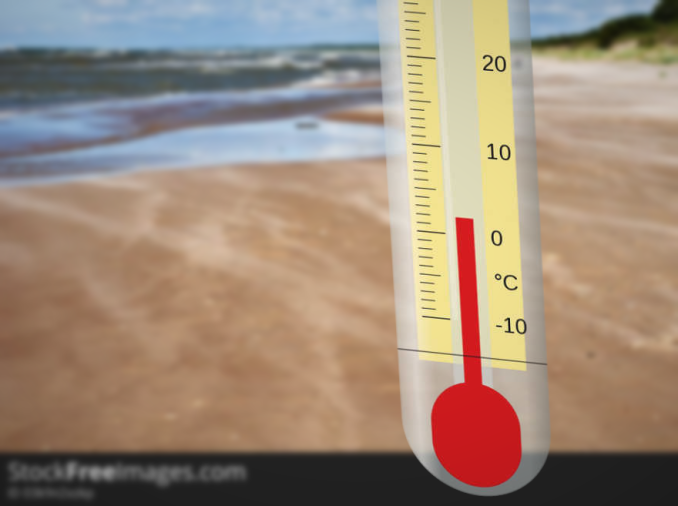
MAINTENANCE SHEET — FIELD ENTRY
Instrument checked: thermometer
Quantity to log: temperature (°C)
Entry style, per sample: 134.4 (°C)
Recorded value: 2 (°C)
